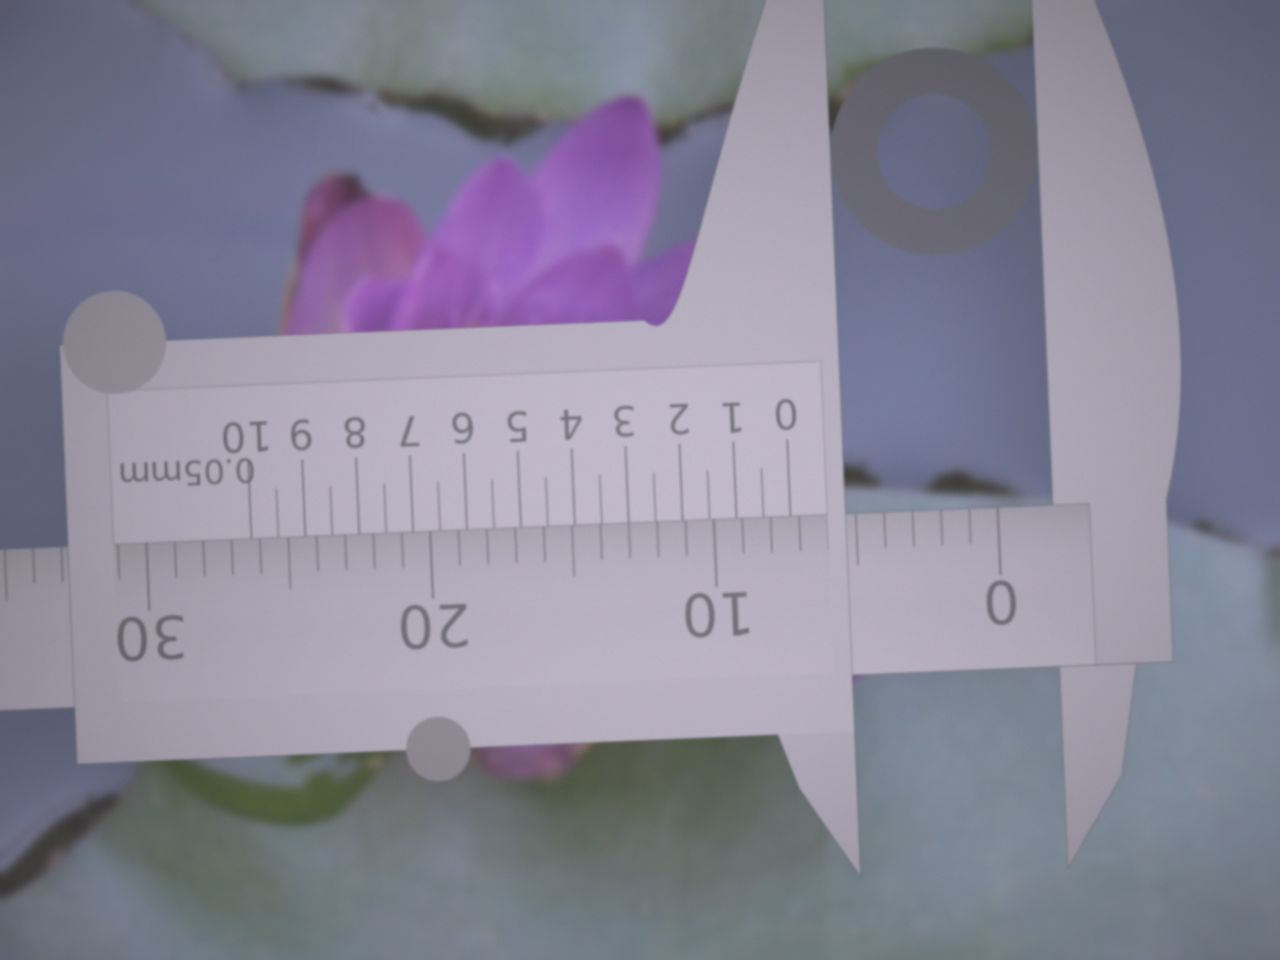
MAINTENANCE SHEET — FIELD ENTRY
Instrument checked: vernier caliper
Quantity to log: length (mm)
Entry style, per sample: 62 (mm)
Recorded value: 7.3 (mm)
